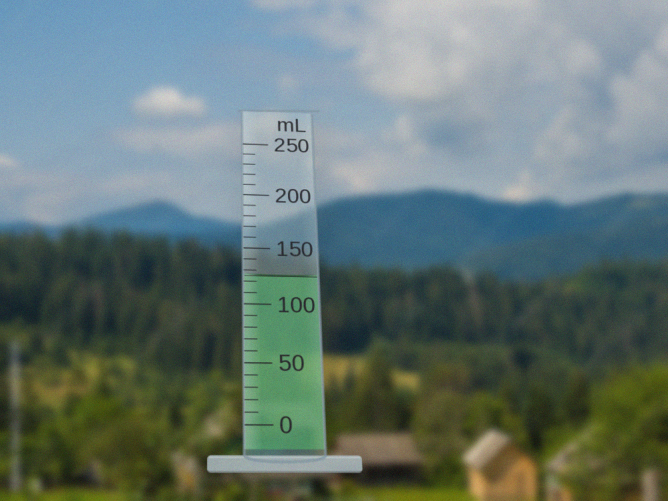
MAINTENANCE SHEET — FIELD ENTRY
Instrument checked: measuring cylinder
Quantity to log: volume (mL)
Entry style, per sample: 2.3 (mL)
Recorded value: 125 (mL)
